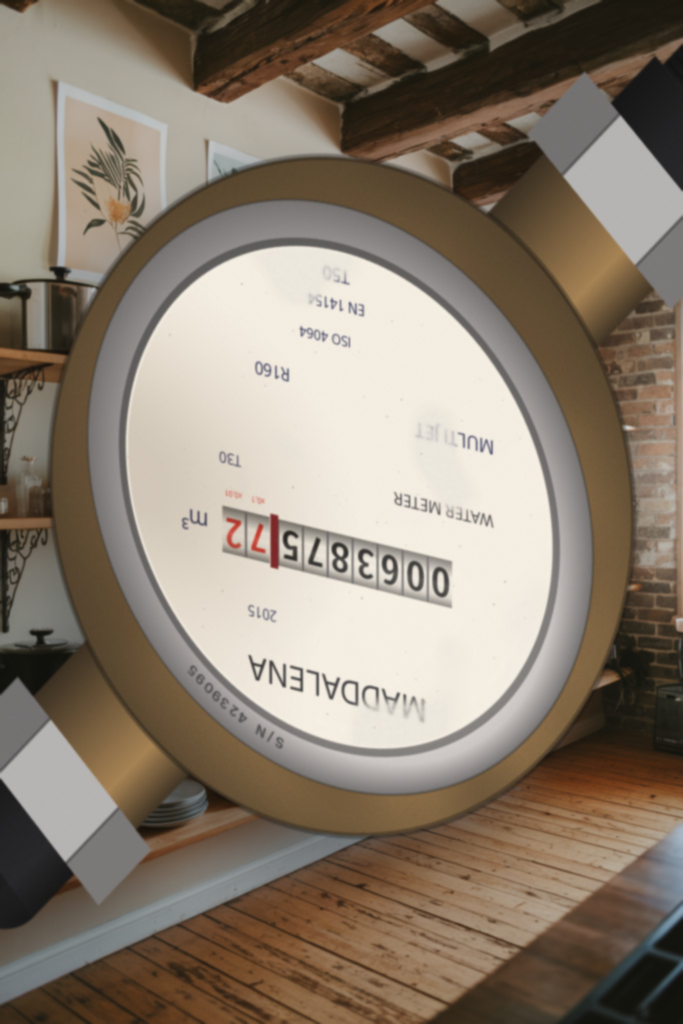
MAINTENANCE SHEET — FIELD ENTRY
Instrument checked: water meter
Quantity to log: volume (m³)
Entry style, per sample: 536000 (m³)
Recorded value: 63875.72 (m³)
